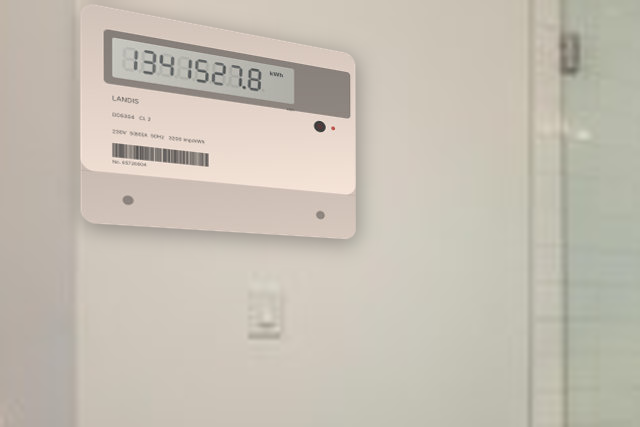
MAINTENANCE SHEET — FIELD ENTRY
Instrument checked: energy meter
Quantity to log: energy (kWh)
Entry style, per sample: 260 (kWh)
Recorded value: 1341527.8 (kWh)
